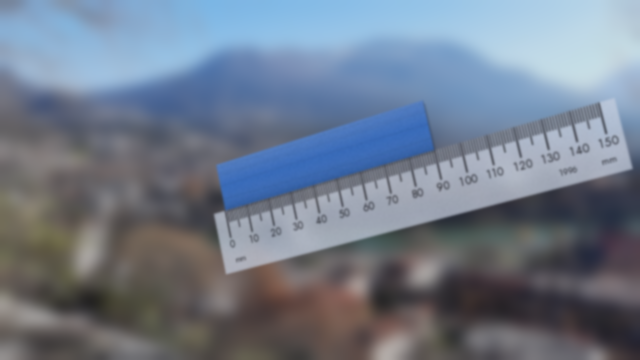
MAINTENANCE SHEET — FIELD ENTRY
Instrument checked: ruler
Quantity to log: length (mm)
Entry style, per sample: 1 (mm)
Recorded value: 90 (mm)
